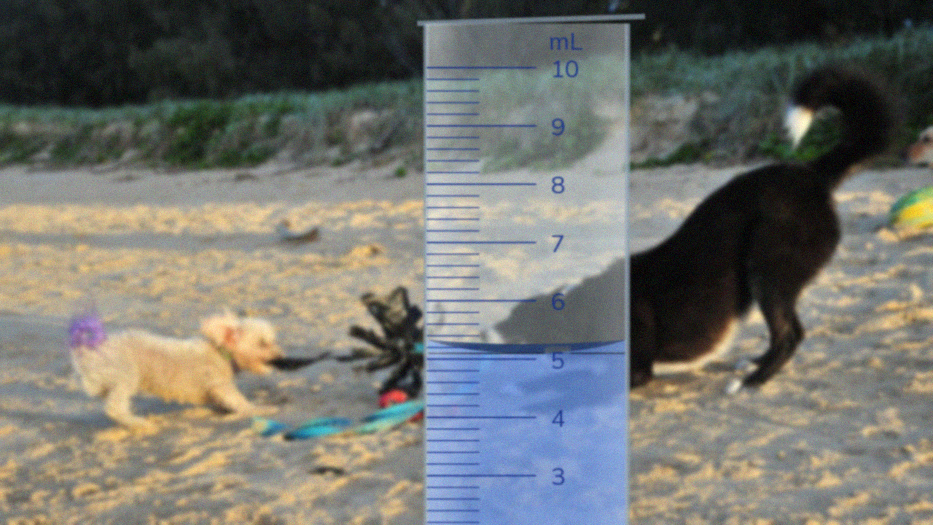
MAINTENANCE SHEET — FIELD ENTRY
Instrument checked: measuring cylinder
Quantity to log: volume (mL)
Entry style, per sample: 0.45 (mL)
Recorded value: 5.1 (mL)
